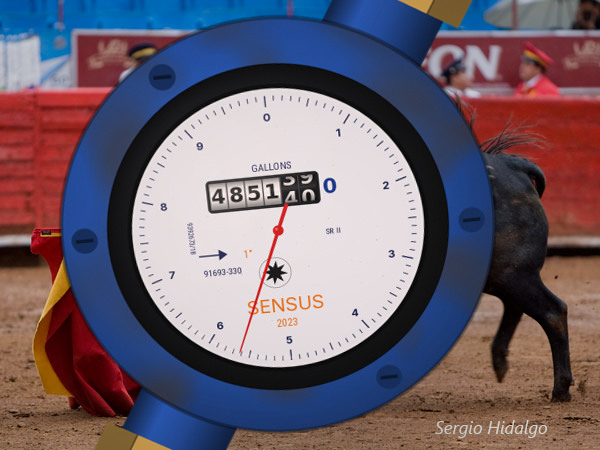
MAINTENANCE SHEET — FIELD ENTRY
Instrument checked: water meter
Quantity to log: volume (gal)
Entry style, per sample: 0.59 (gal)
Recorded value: 4851395.6 (gal)
